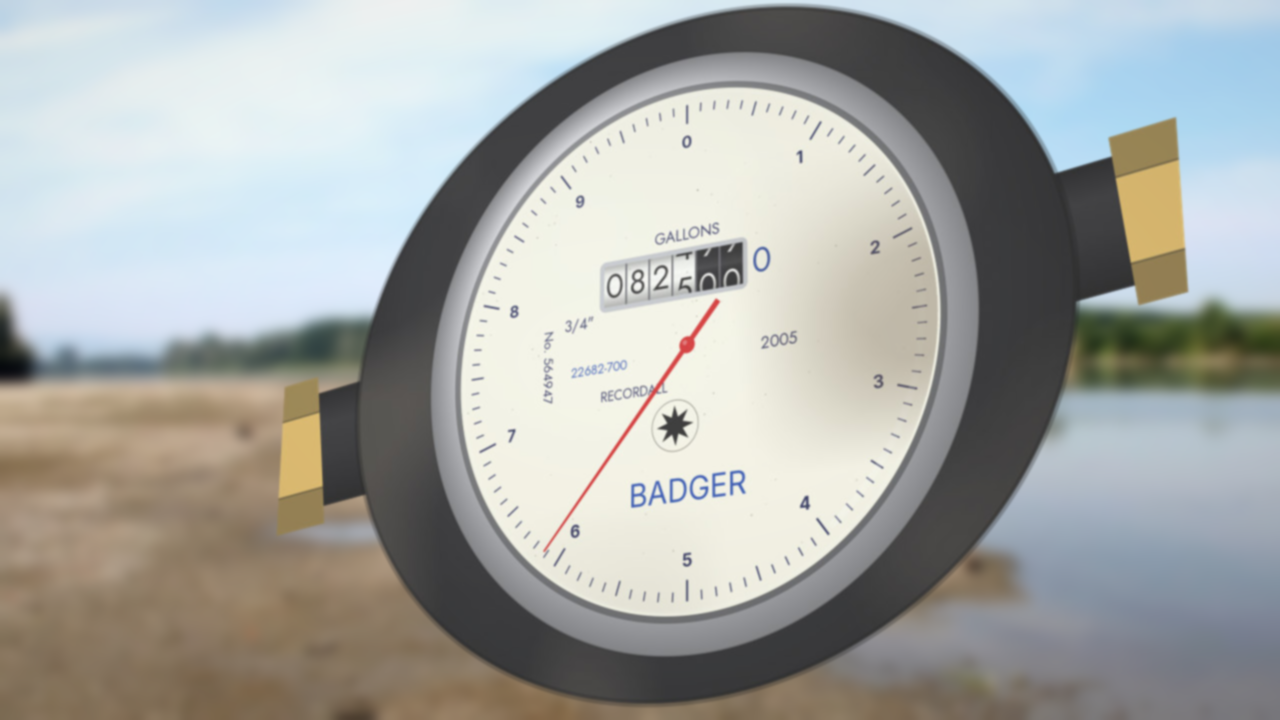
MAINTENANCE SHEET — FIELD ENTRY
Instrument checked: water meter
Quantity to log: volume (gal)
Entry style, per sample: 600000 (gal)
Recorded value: 824996.1 (gal)
